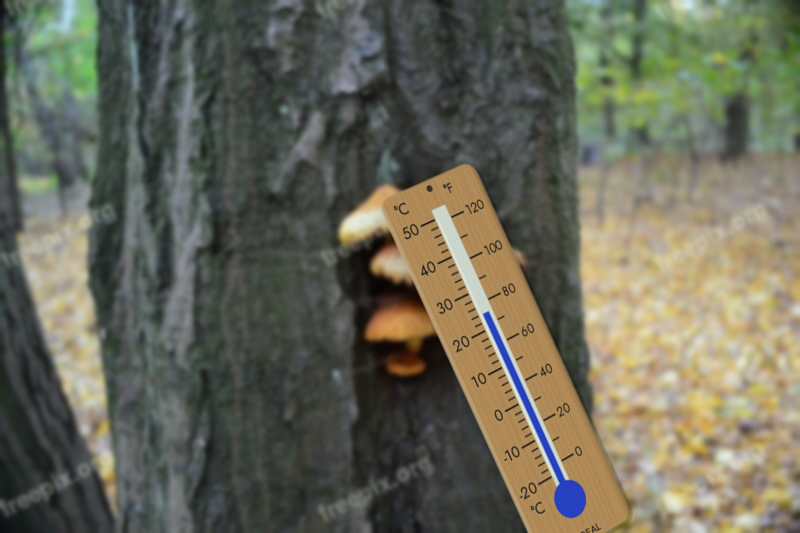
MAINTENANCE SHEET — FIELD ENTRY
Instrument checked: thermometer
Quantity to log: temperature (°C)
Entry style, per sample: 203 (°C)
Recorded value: 24 (°C)
